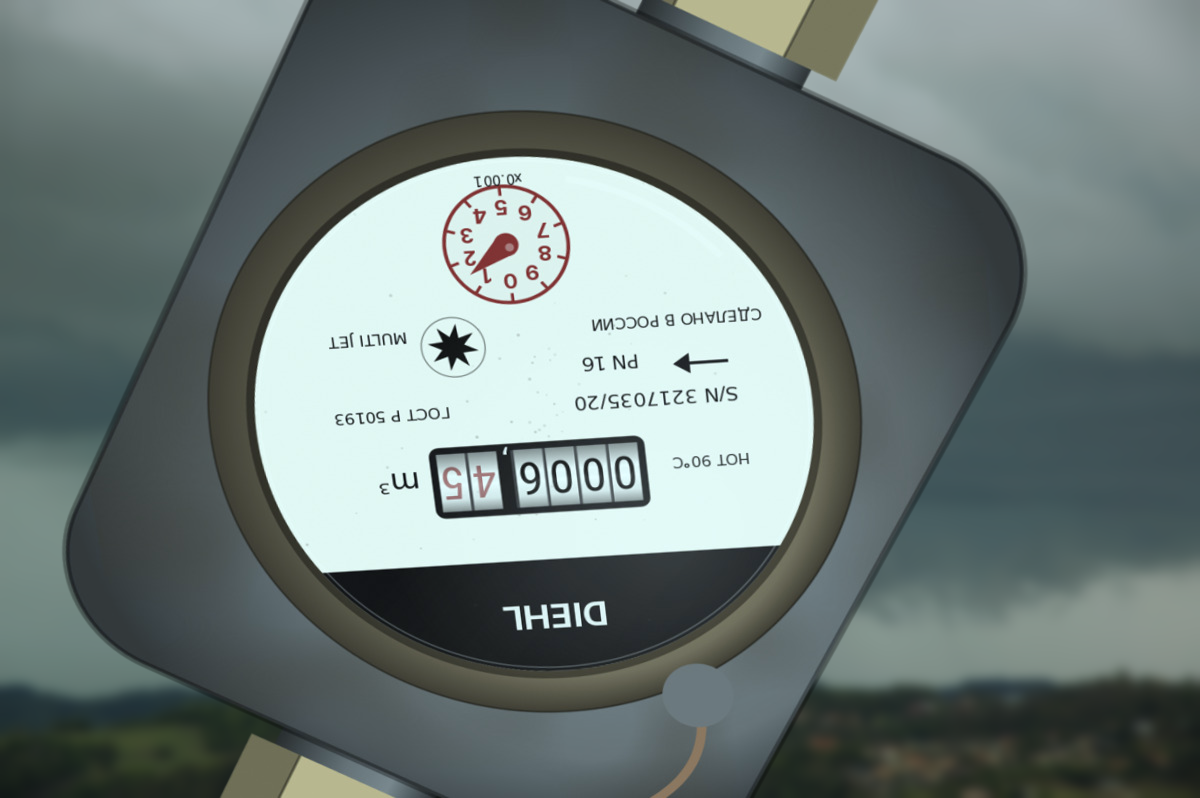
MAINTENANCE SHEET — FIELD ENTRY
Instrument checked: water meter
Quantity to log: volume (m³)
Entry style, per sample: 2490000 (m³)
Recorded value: 6.451 (m³)
